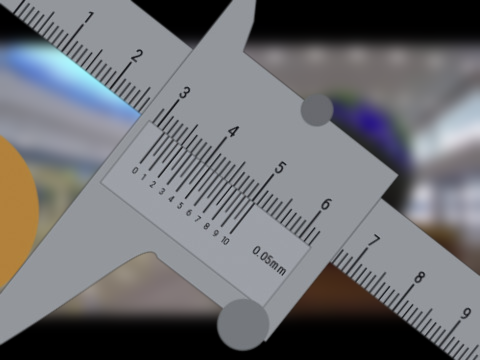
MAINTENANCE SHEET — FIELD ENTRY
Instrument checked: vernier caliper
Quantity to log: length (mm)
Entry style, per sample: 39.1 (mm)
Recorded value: 31.5 (mm)
